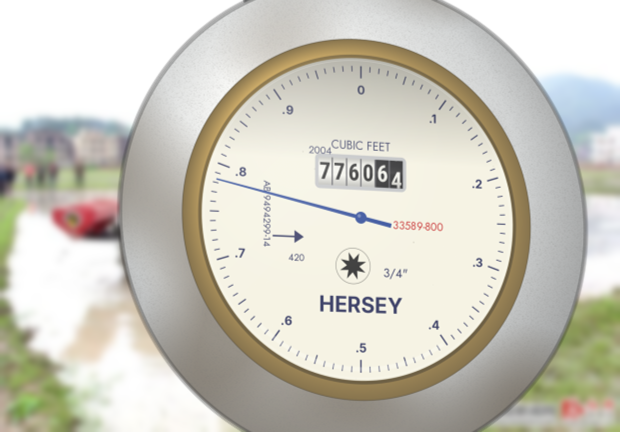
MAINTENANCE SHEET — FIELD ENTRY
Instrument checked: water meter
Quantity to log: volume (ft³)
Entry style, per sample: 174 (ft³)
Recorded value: 776063.78 (ft³)
